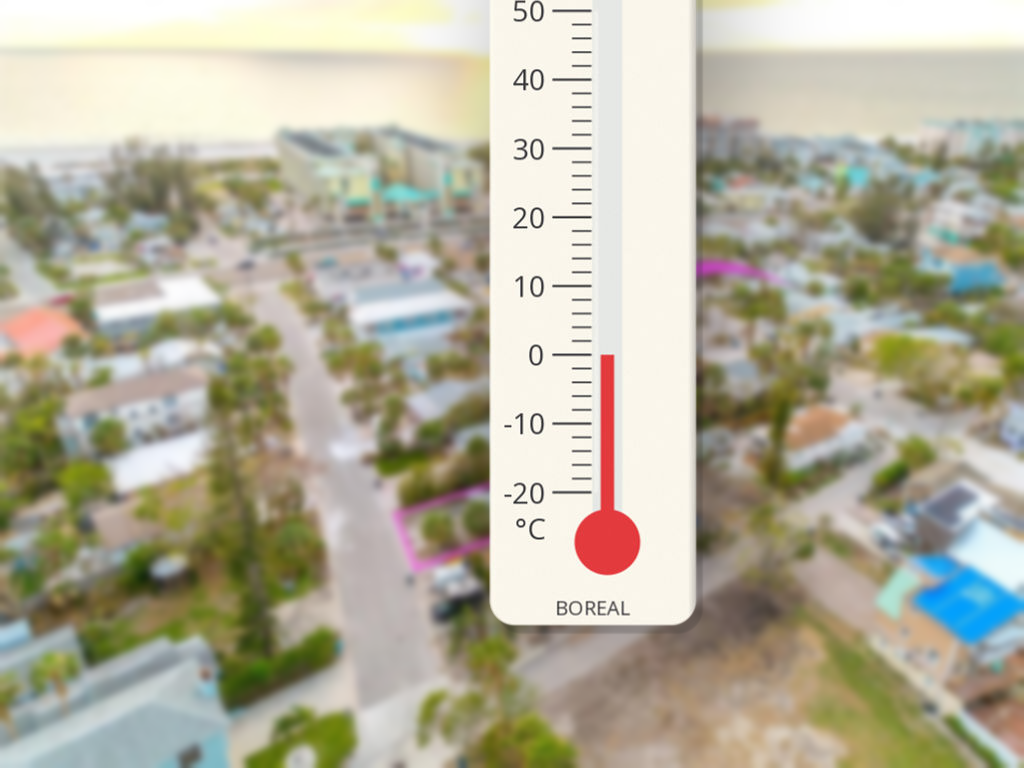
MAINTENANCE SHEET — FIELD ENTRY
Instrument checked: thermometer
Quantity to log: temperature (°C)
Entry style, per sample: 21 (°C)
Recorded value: 0 (°C)
